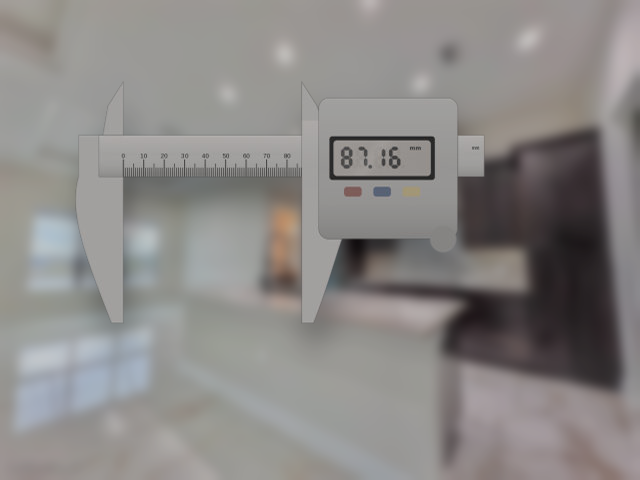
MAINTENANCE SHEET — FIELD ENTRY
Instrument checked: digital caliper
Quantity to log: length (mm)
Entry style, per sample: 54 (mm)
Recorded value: 87.16 (mm)
